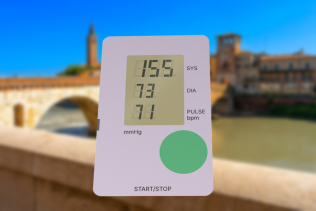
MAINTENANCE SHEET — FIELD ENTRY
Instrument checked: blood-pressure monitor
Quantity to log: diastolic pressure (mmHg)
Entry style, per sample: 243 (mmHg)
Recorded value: 73 (mmHg)
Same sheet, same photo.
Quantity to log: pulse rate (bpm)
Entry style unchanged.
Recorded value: 71 (bpm)
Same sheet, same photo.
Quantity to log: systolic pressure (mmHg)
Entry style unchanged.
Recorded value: 155 (mmHg)
